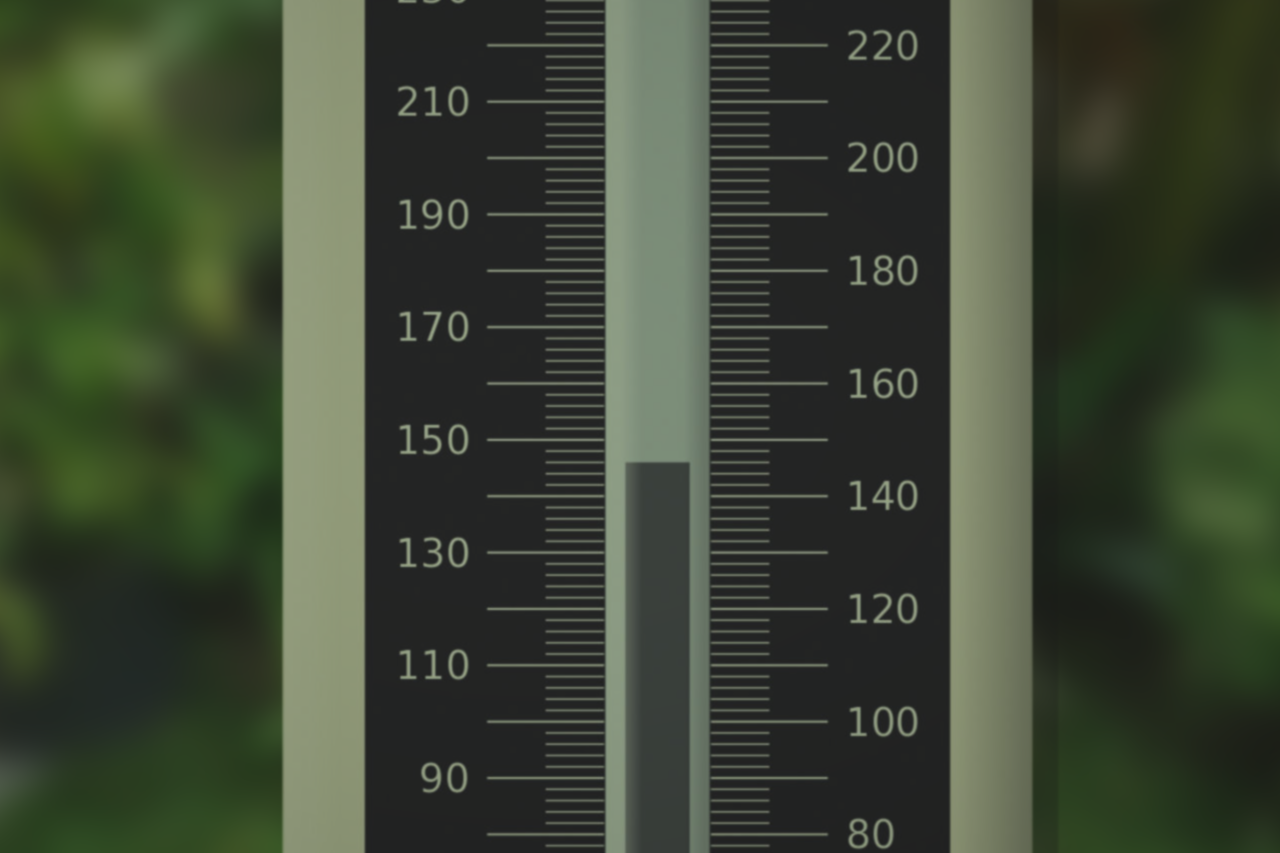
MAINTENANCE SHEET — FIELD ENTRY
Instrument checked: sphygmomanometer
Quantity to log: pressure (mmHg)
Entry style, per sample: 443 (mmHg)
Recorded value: 146 (mmHg)
